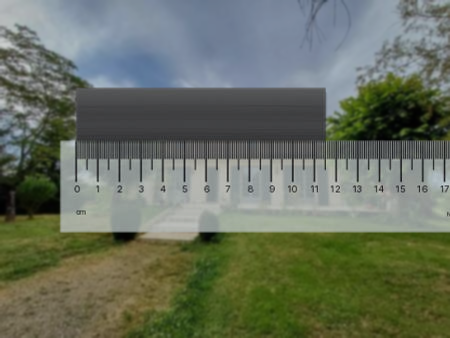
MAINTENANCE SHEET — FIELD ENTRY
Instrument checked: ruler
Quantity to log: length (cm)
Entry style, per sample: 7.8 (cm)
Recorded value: 11.5 (cm)
